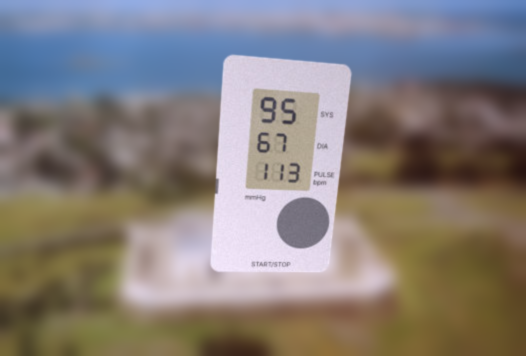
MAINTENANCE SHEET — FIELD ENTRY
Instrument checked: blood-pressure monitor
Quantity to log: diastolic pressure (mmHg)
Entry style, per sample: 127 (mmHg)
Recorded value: 67 (mmHg)
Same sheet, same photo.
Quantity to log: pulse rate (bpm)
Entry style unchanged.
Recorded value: 113 (bpm)
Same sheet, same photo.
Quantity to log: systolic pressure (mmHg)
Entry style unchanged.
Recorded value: 95 (mmHg)
